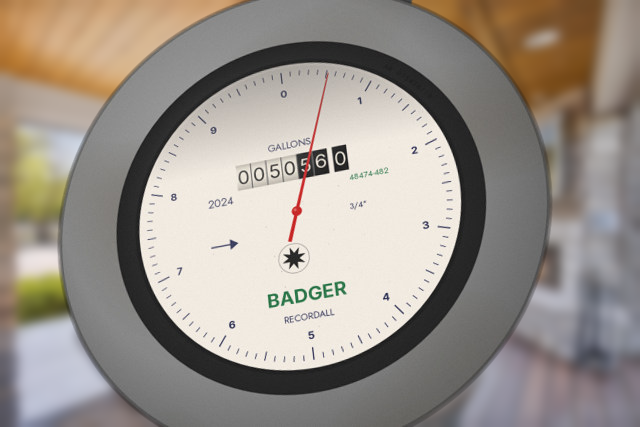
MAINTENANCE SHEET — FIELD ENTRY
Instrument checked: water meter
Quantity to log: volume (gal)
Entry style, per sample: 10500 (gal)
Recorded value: 50560.5 (gal)
